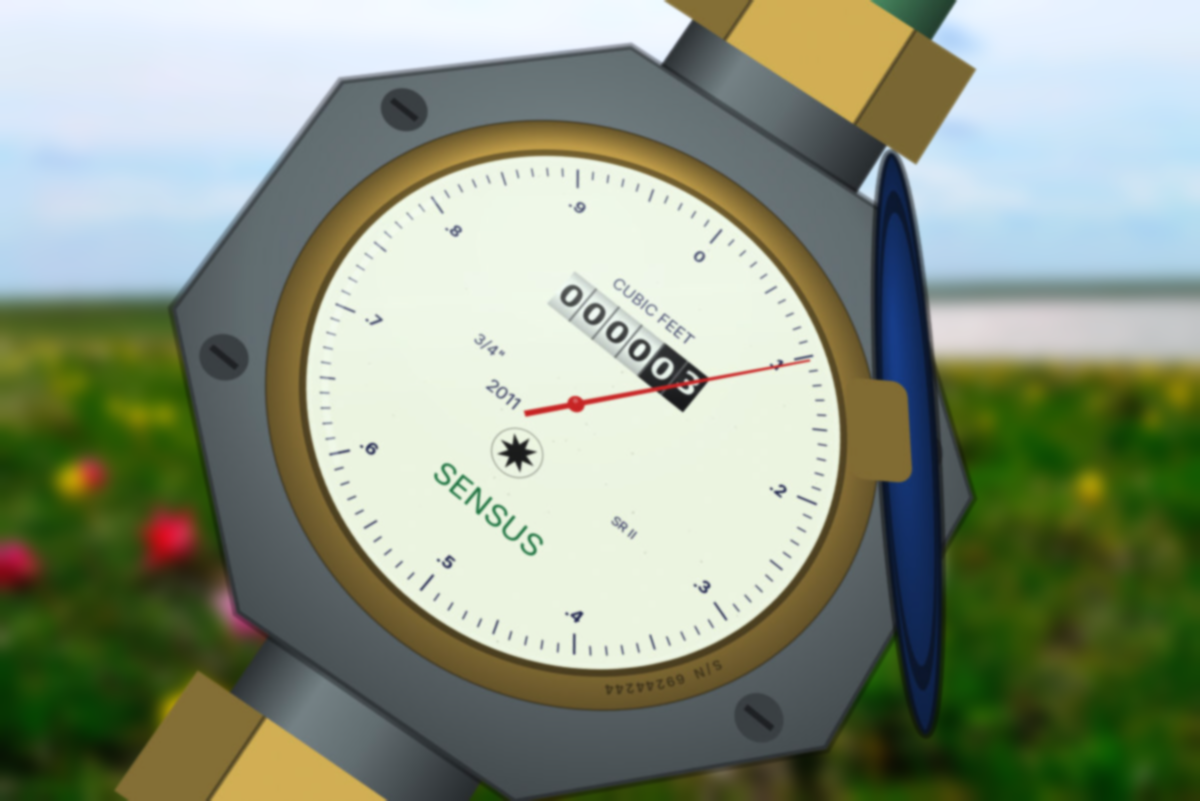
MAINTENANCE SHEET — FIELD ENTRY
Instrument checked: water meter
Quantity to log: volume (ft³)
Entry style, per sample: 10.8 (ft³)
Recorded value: 3.10 (ft³)
